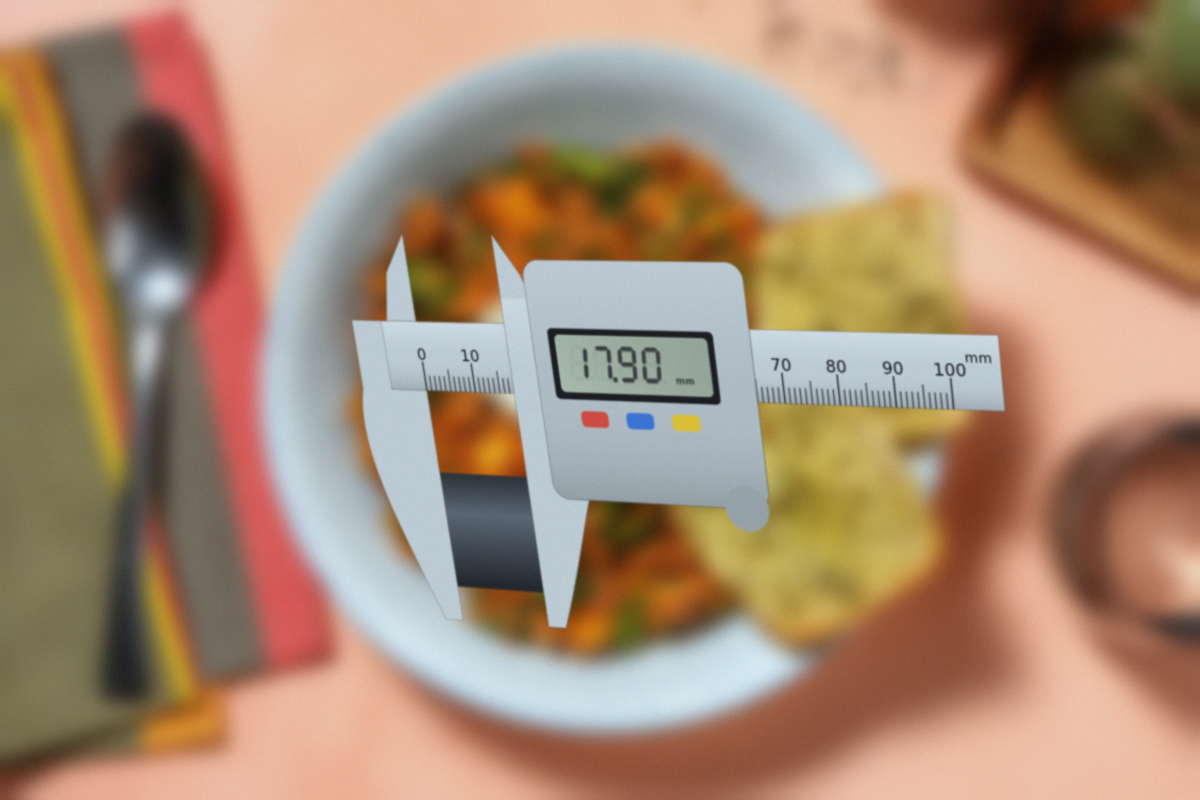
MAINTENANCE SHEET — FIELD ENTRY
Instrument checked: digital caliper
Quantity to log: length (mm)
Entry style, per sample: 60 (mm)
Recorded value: 17.90 (mm)
